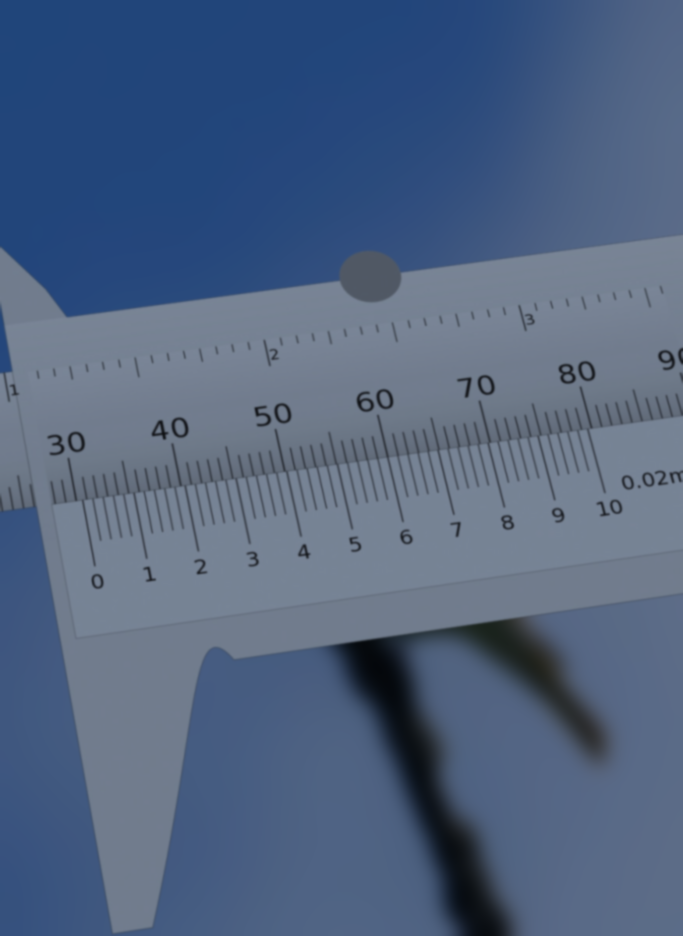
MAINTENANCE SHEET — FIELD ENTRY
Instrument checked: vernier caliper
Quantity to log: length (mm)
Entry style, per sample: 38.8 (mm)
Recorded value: 30.6 (mm)
